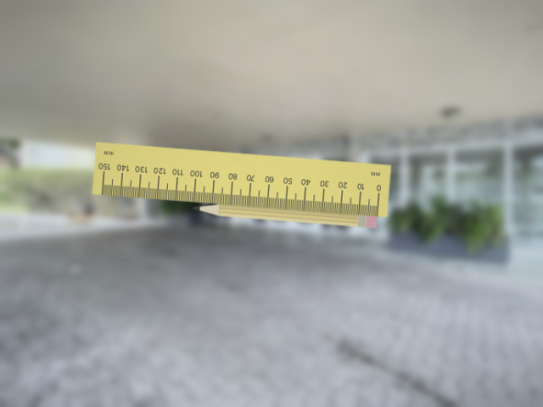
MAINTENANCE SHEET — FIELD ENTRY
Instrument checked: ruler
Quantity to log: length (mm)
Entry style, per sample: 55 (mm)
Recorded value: 100 (mm)
